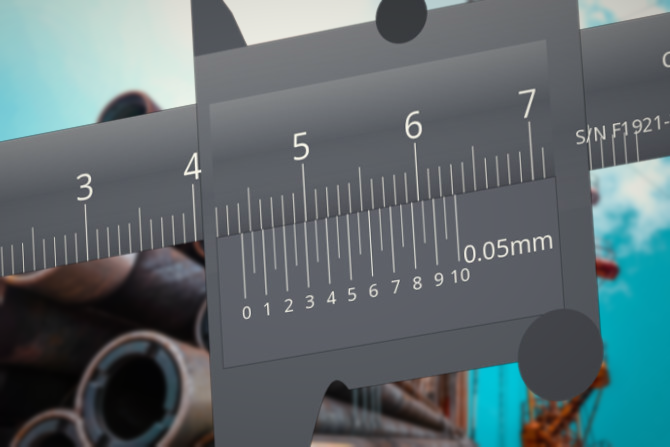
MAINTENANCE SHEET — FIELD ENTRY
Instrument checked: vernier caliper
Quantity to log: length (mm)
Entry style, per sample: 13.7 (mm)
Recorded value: 44.2 (mm)
